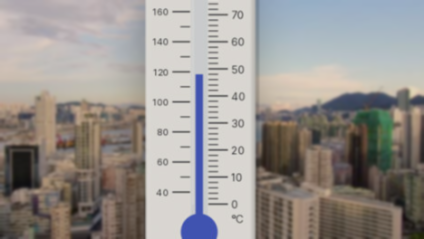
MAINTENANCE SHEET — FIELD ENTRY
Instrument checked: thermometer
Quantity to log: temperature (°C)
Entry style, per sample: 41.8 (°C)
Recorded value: 48 (°C)
